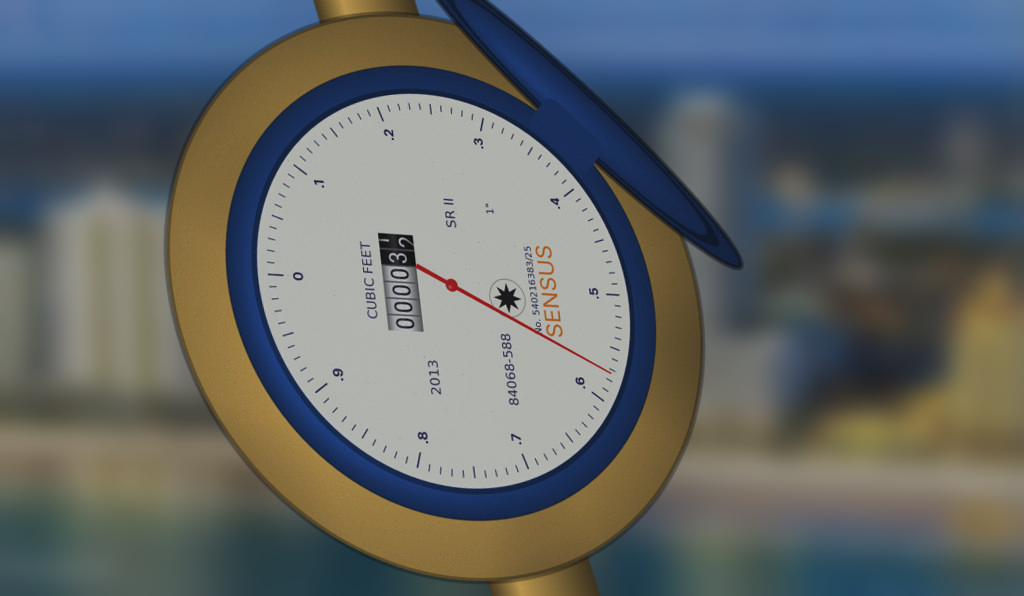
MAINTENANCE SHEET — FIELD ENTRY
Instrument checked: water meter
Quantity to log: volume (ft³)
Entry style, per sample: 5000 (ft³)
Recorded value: 31.57 (ft³)
